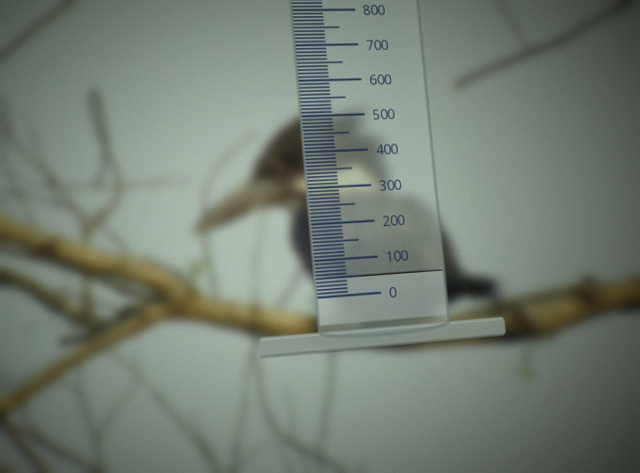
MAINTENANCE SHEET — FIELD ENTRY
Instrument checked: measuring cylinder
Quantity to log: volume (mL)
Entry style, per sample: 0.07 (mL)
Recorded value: 50 (mL)
